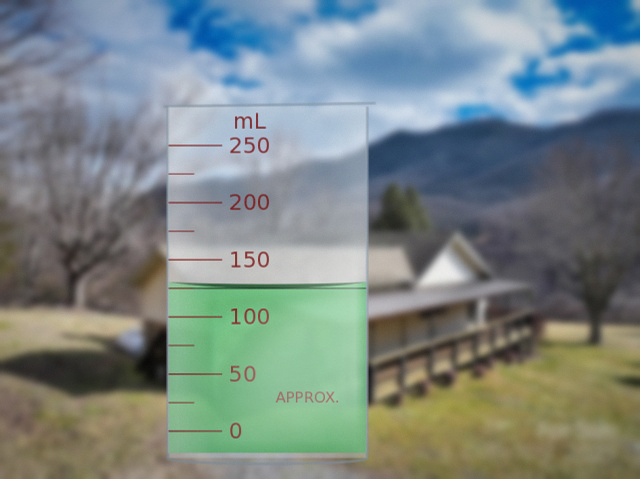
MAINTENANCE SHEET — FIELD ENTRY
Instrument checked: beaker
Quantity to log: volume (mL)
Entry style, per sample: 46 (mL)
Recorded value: 125 (mL)
